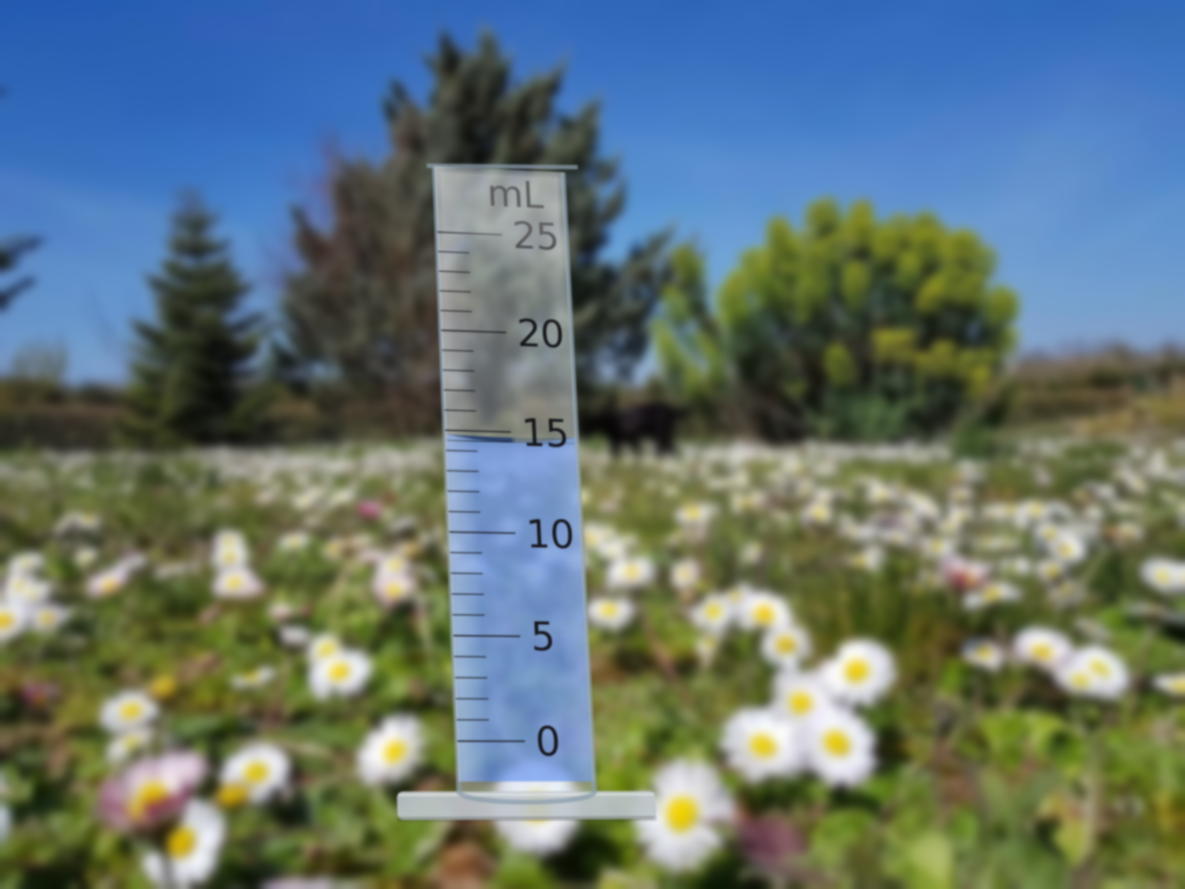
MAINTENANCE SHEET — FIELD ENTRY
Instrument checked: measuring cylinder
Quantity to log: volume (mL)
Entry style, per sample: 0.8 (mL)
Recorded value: 14.5 (mL)
